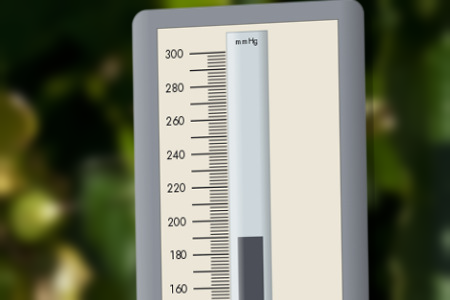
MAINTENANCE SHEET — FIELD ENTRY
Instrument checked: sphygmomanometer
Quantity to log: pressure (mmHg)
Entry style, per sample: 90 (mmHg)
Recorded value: 190 (mmHg)
